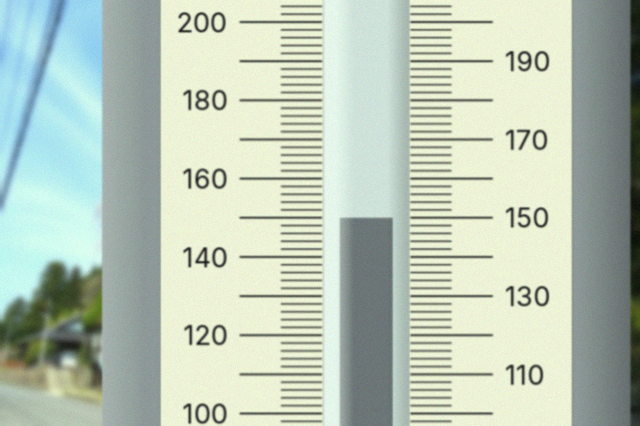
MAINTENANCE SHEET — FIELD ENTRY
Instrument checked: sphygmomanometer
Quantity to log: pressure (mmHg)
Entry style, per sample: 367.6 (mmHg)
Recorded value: 150 (mmHg)
